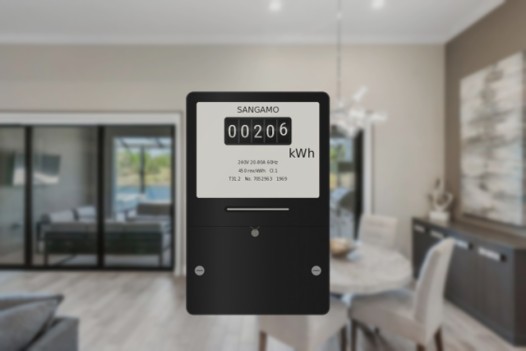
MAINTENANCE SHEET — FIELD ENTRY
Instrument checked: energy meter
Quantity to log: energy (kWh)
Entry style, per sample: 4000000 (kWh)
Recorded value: 206 (kWh)
